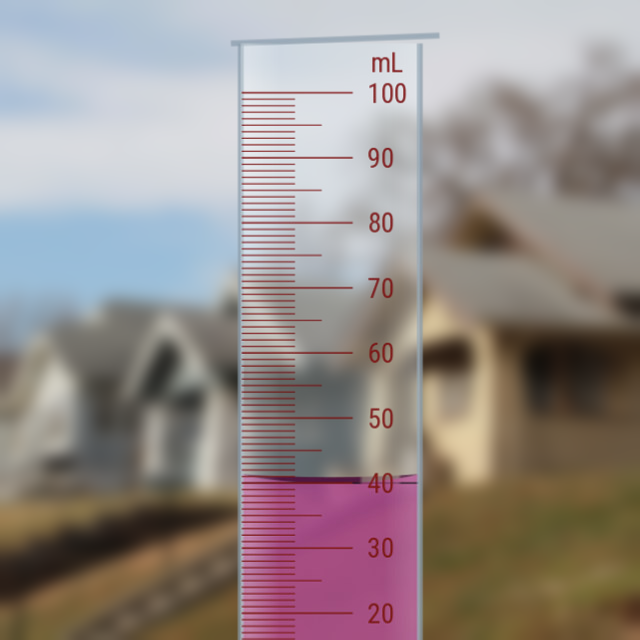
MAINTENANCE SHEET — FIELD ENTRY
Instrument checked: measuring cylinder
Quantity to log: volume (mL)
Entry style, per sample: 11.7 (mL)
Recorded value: 40 (mL)
